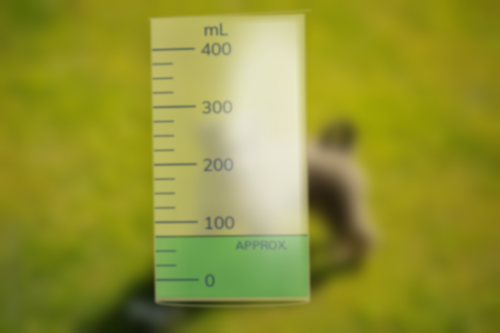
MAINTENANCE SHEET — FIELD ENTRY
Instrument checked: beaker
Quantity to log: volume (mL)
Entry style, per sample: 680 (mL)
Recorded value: 75 (mL)
